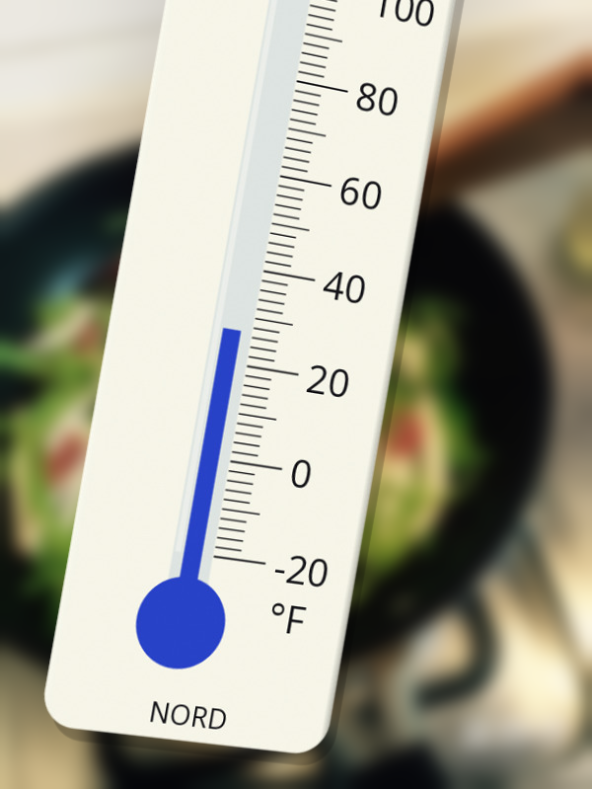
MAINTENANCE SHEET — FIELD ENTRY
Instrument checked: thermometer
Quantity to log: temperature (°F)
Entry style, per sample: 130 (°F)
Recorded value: 27 (°F)
